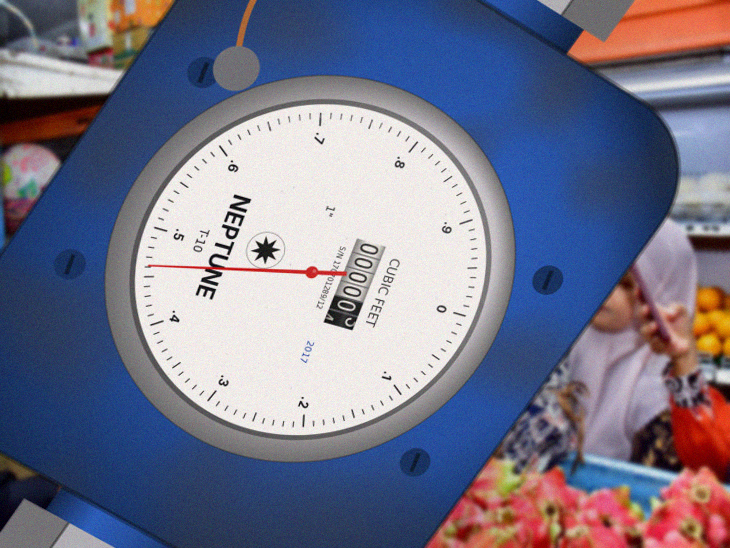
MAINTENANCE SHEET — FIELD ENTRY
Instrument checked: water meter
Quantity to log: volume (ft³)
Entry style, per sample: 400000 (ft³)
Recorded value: 3.46 (ft³)
